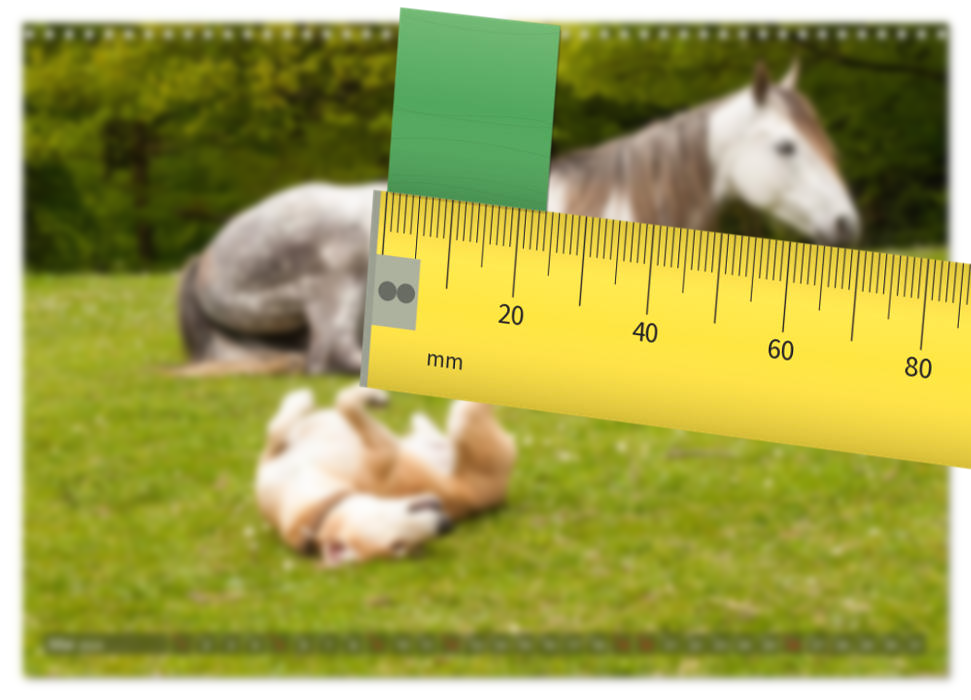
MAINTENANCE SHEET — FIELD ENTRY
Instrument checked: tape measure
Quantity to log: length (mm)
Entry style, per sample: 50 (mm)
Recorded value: 24 (mm)
